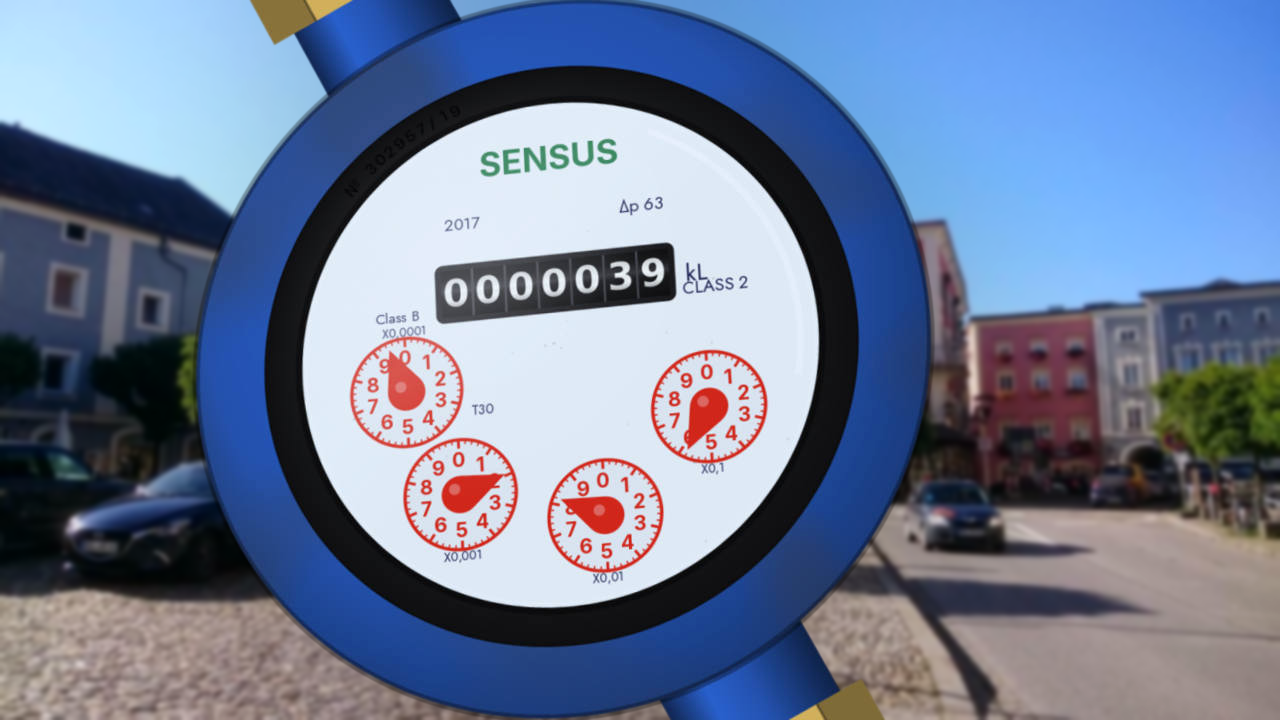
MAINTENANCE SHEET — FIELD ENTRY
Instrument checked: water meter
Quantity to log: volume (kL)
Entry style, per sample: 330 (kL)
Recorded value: 39.5819 (kL)
